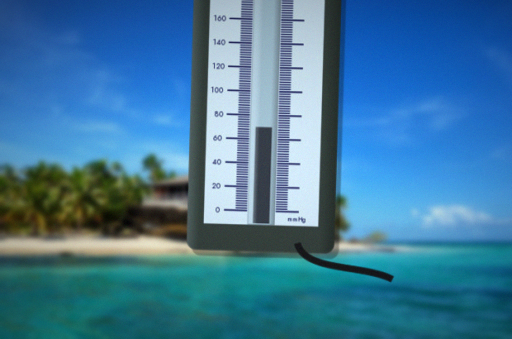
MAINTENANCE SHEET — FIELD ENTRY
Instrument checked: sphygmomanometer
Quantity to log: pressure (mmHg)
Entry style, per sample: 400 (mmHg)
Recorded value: 70 (mmHg)
